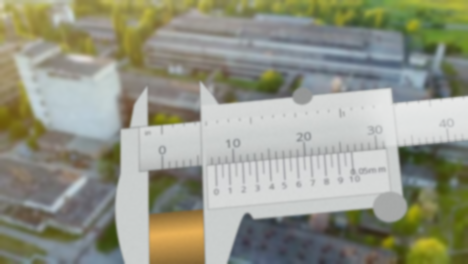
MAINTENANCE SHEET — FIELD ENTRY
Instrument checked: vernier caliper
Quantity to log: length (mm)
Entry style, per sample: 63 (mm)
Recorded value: 7.5 (mm)
